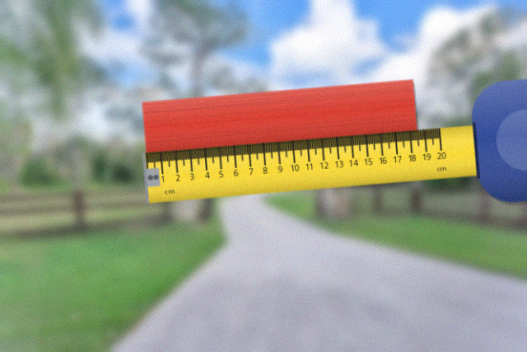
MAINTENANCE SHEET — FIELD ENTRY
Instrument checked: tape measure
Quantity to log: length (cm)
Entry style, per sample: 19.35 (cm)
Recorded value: 18.5 (cm)
